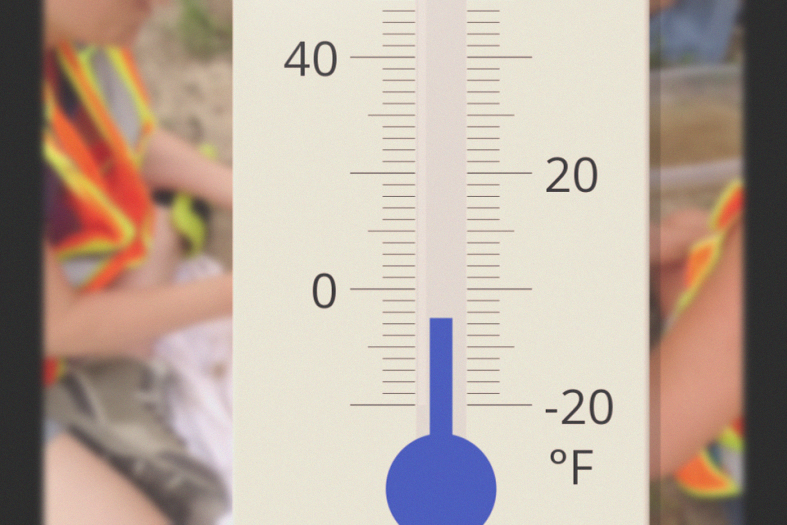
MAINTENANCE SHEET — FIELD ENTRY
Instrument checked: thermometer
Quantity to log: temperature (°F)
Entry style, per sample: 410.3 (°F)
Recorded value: -5 (°F)
